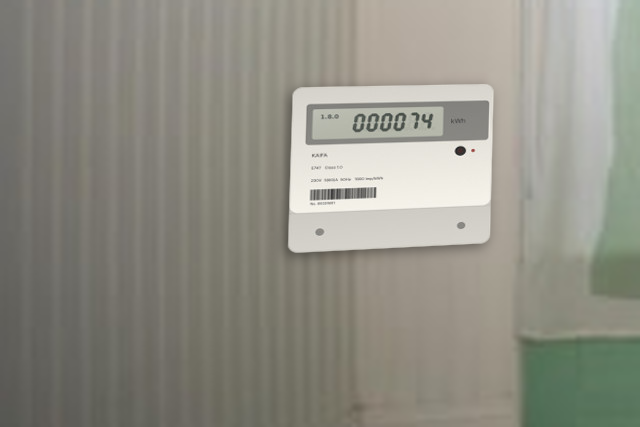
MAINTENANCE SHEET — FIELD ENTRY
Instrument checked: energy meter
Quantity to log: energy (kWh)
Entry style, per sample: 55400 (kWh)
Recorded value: 74 (kWh)
